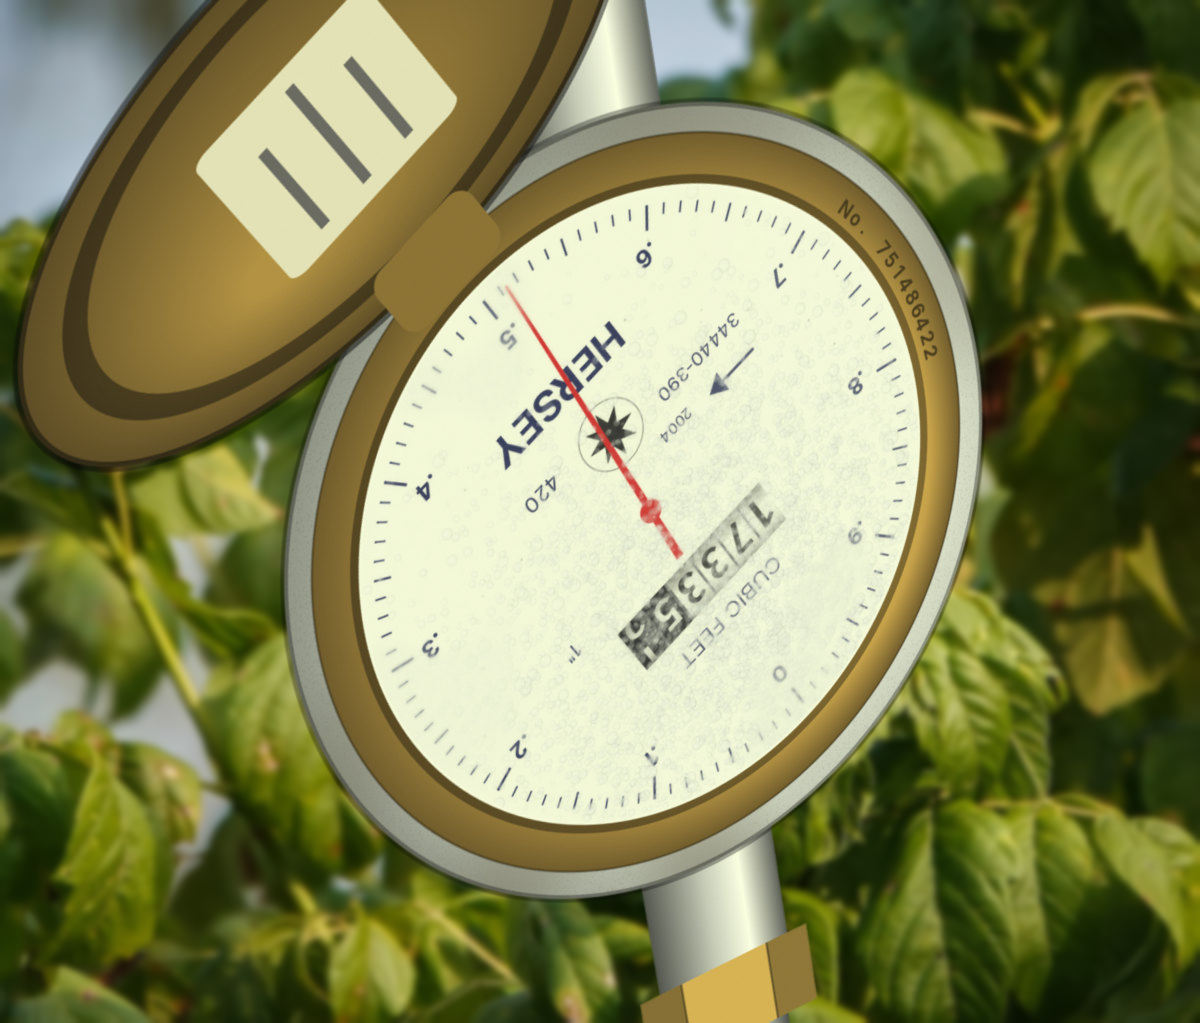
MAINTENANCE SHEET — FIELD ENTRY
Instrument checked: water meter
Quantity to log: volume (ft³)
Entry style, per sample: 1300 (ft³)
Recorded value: 173351.51 (ft³)
